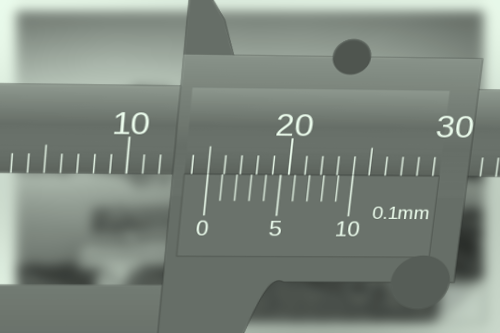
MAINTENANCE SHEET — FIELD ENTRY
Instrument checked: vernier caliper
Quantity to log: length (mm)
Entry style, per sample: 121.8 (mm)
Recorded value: 15.0 (mm)
